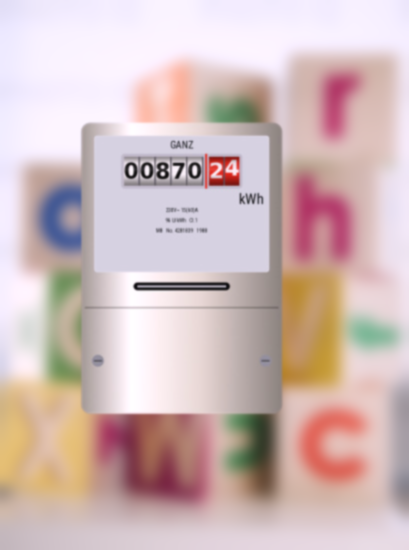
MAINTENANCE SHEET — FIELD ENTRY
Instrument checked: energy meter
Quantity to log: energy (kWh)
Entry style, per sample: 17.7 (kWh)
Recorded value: 870.24 (kWh)
